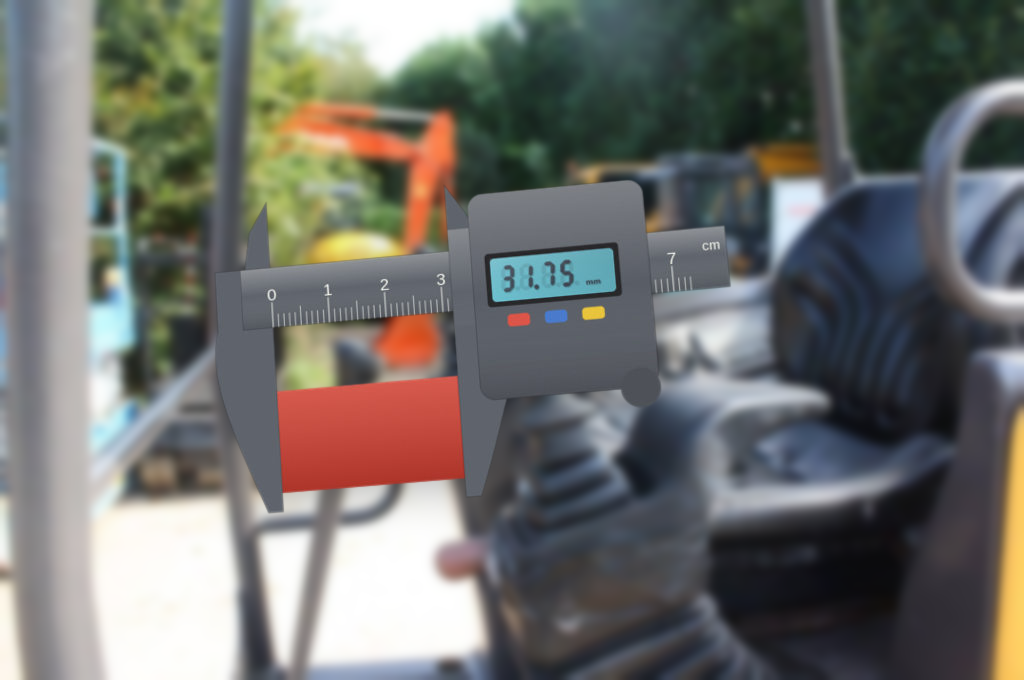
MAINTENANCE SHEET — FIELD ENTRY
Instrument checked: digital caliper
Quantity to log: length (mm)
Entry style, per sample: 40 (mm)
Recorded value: 31.75 (mm)
